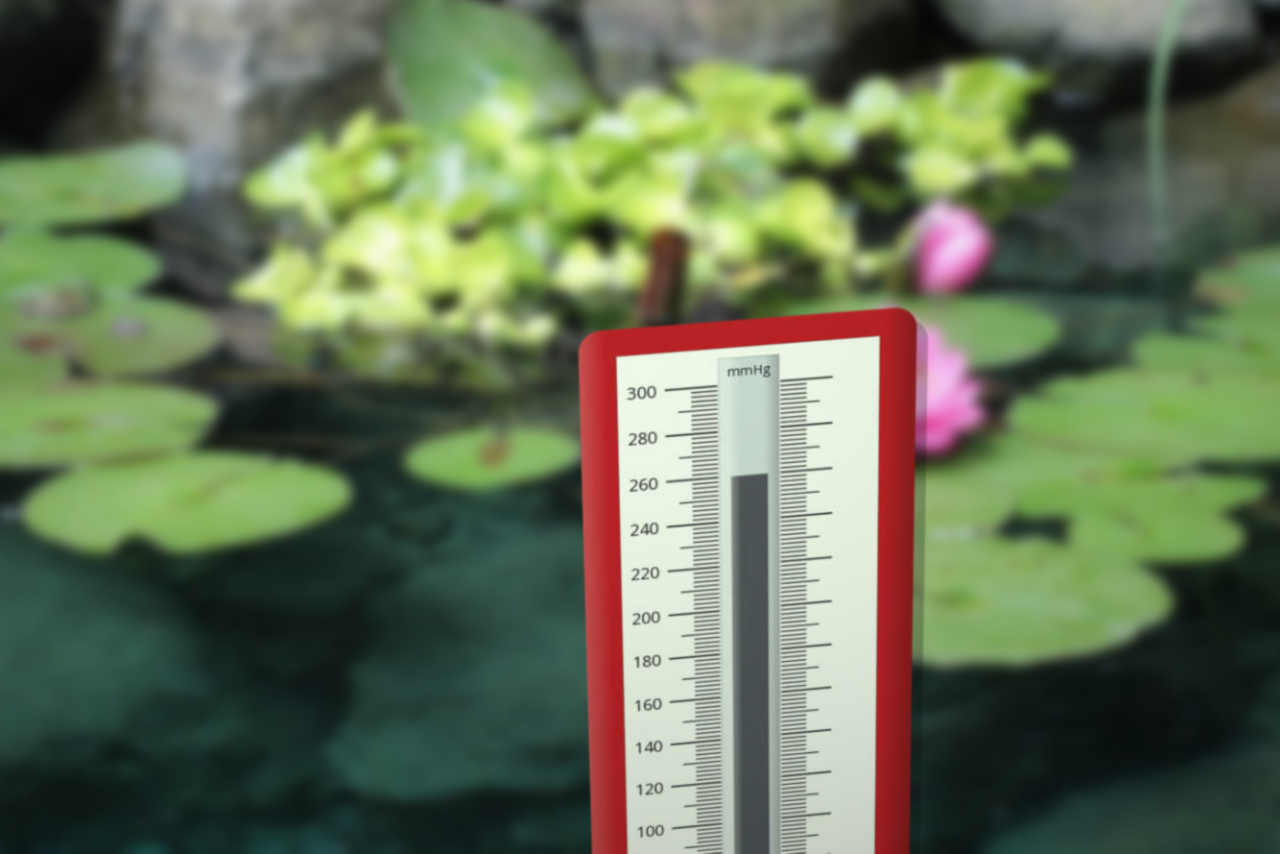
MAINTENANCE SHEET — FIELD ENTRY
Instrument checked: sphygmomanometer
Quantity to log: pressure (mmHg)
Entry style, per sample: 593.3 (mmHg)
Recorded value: 260 (mmHg)
